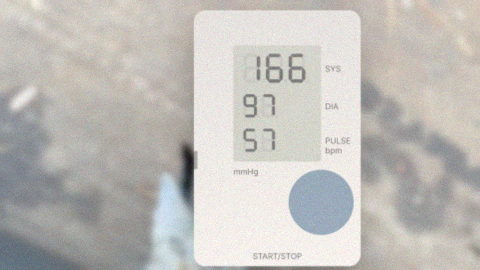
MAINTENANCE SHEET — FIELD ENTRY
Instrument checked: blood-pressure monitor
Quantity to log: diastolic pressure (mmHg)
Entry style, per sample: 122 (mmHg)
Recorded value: 97 (mmHg)
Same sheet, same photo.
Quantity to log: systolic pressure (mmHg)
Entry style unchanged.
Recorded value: 166 (mmHg)
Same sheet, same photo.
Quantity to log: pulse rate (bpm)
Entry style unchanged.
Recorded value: 57 (bpm)
